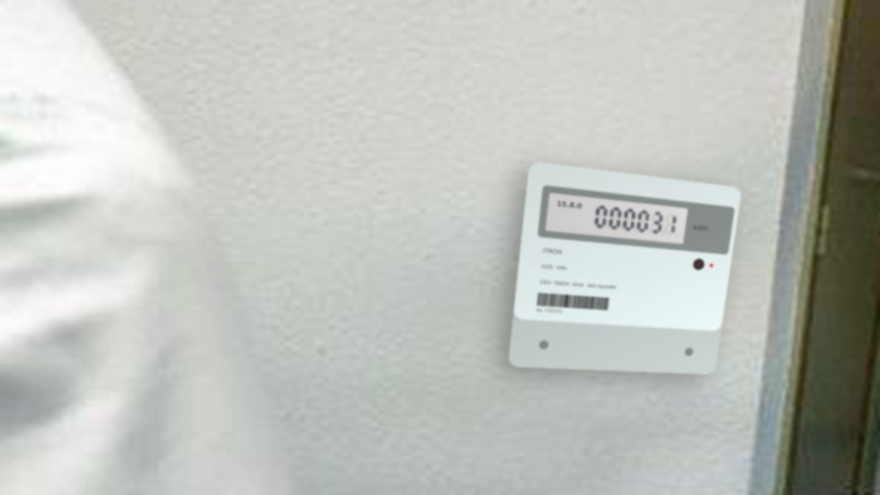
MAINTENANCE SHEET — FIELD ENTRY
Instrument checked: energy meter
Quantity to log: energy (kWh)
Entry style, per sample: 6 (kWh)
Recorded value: 31 (kWh)
